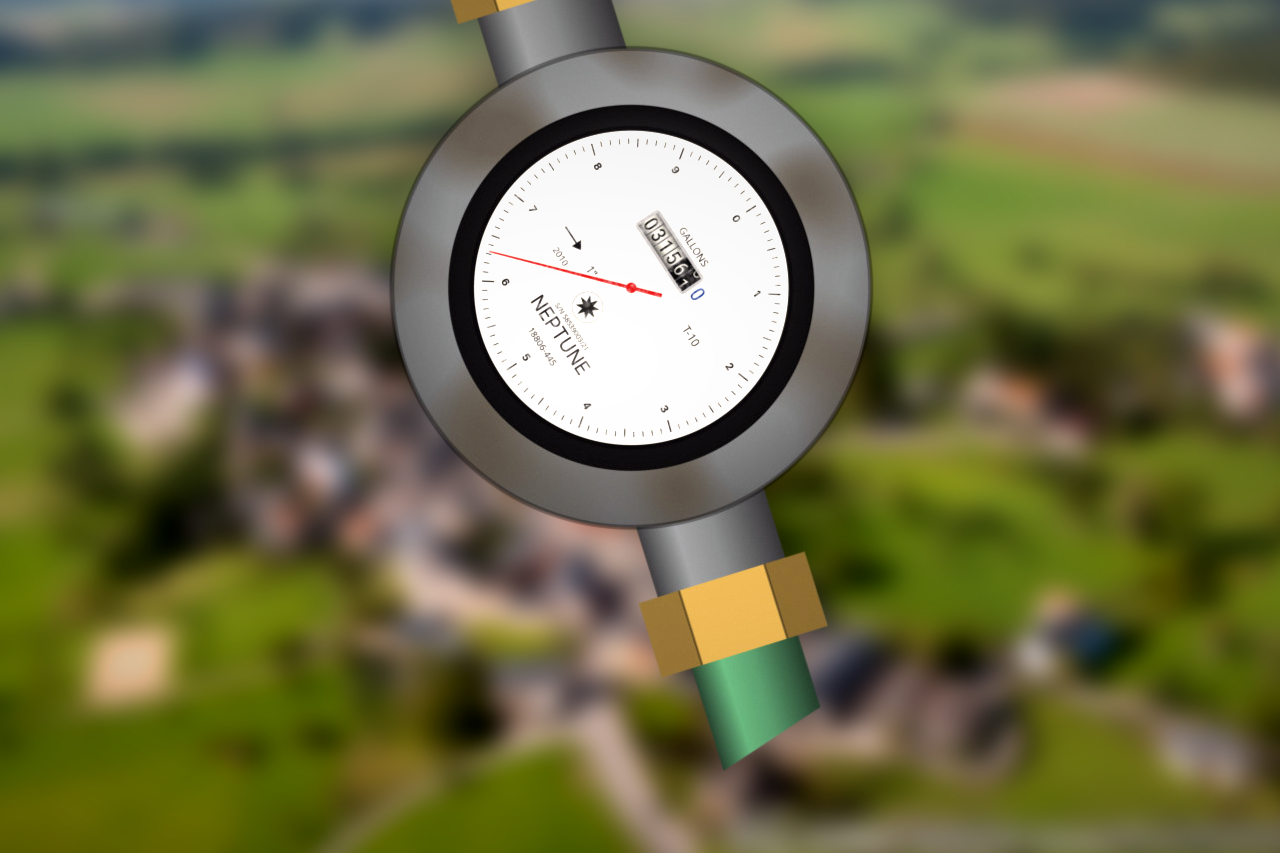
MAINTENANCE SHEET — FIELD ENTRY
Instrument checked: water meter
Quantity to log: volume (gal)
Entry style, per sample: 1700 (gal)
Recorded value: 315606.3 (gal)
